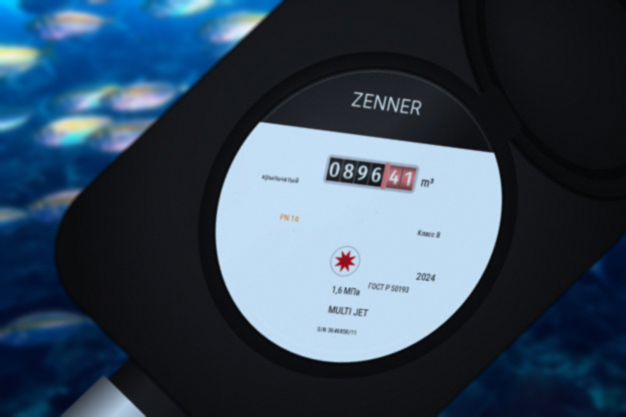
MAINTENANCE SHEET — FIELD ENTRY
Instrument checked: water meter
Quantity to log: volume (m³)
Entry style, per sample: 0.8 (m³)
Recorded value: 896.41 (m³)
